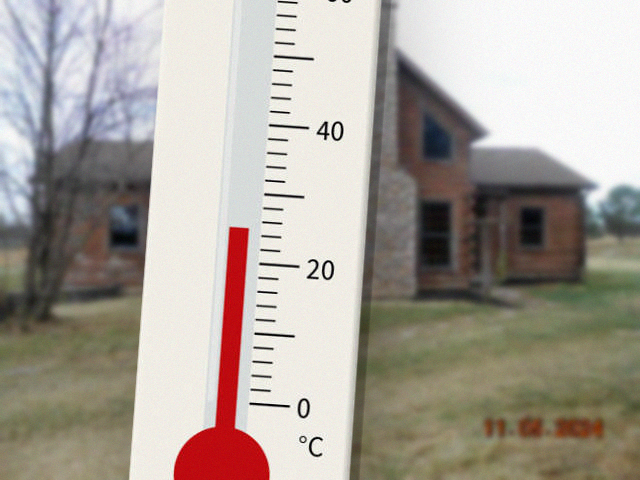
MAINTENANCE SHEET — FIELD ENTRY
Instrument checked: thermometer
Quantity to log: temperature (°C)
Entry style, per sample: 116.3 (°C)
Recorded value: 25 (°C)
